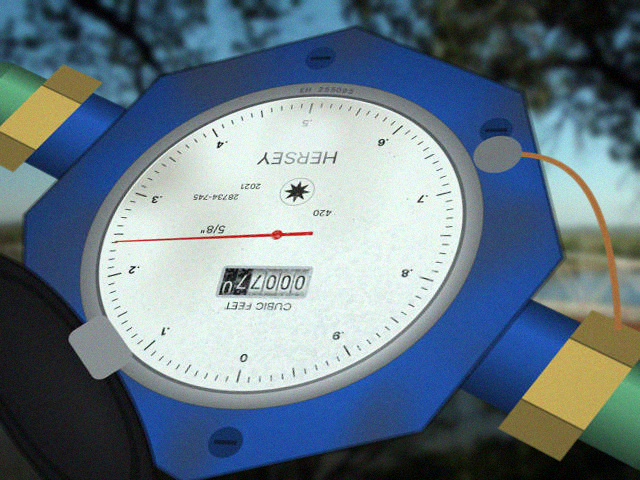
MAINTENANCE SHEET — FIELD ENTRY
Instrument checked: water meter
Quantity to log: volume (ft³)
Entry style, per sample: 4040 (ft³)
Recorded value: 770.24 (ft³)
